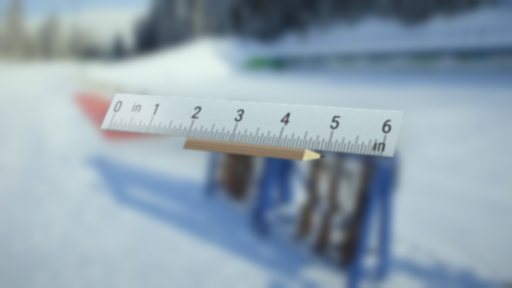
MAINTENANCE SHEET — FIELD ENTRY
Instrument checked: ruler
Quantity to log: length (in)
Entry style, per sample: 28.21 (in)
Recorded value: 3 (in)
